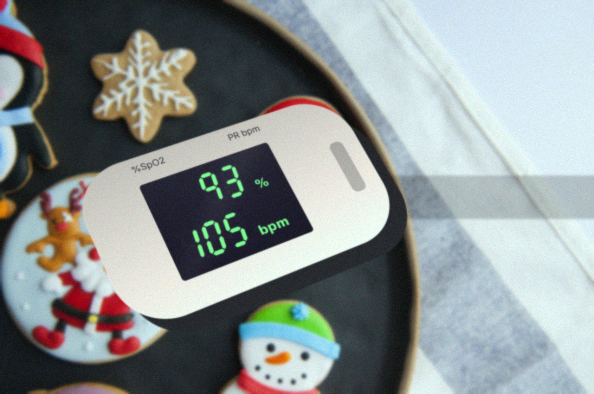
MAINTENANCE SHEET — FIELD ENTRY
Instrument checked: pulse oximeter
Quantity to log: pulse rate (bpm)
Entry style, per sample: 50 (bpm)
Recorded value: 105 (bpm)
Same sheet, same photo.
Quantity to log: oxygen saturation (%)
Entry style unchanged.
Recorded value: 93 (%)
